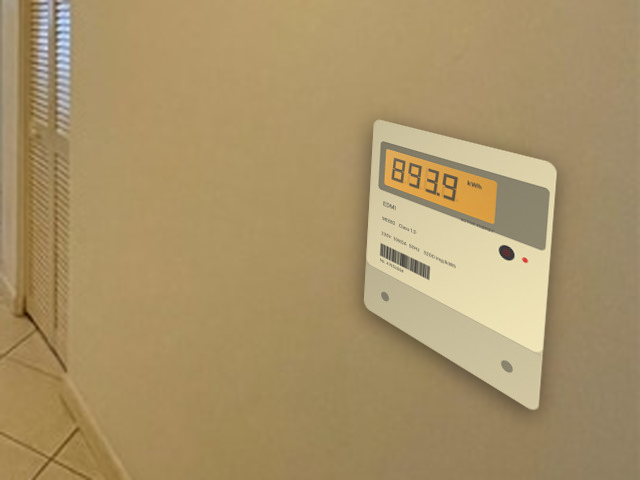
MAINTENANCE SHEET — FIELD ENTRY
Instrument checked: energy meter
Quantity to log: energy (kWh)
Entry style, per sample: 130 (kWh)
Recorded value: 893.9 (kWh)
